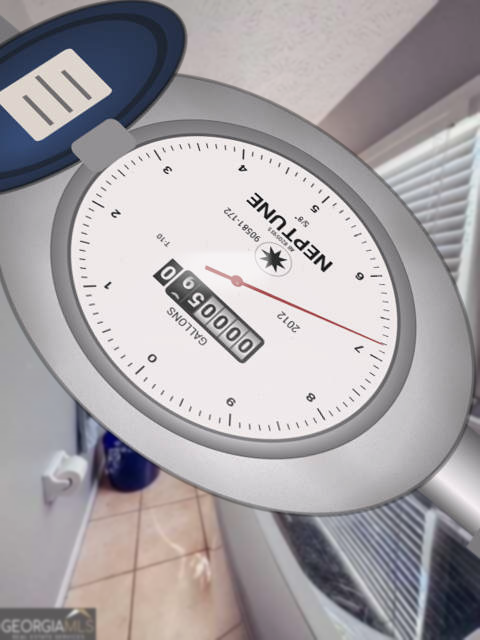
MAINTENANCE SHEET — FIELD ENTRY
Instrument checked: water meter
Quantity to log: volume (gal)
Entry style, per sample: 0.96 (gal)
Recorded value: 586.8 (gal)
